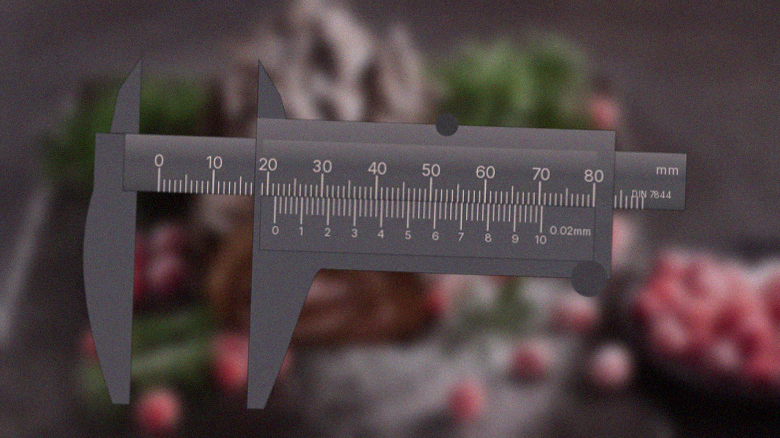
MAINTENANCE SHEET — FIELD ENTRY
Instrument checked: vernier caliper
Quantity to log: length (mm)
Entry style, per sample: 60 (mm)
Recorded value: 21.5 (mm)
